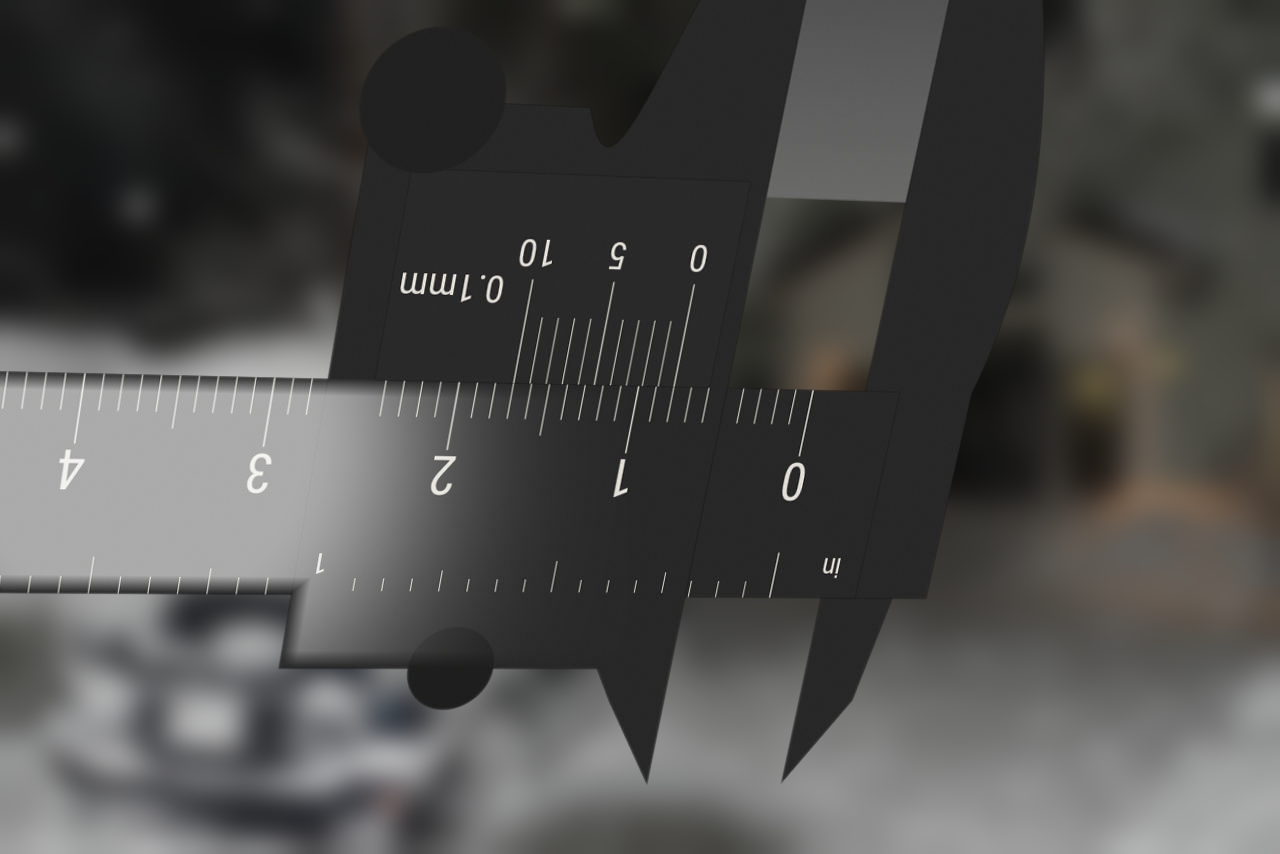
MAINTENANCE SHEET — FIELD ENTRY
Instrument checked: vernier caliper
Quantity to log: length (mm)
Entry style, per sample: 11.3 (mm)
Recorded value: 8.0 (mm)
